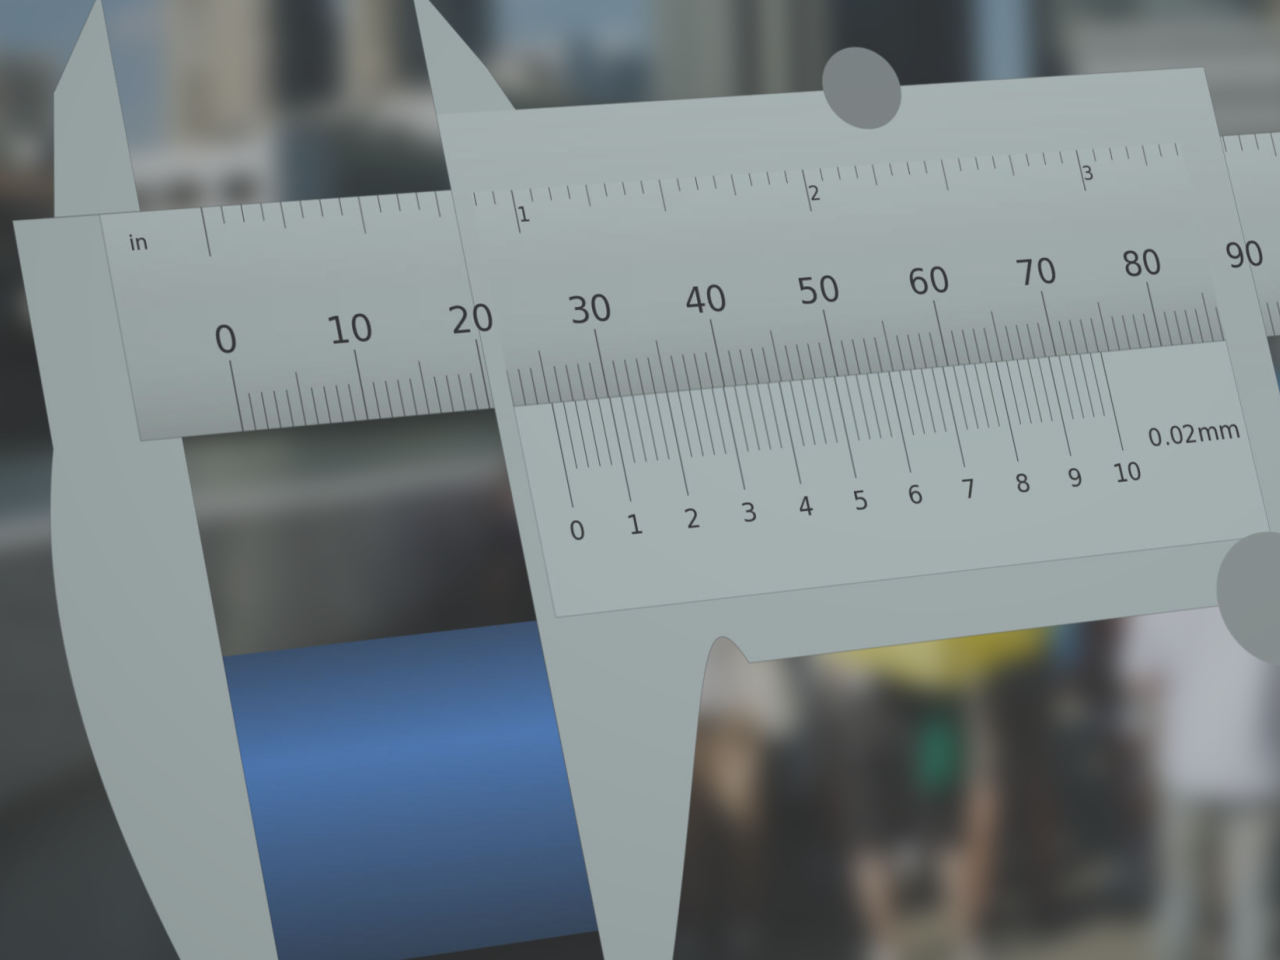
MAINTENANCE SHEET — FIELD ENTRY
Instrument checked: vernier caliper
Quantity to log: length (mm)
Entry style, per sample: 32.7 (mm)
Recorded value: 25.2 (mm)
